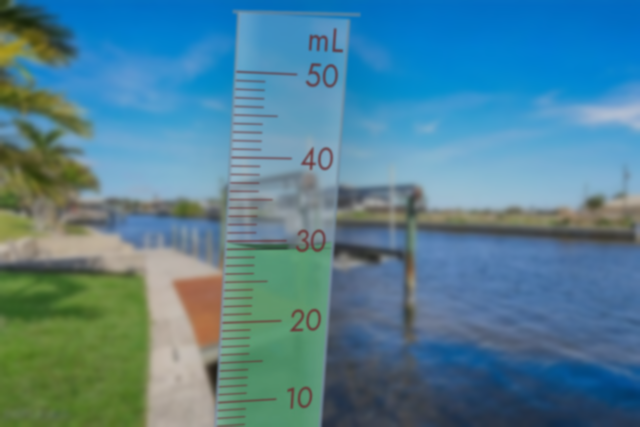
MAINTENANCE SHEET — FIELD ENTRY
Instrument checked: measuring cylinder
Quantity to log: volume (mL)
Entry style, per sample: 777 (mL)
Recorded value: 29 (mL)
